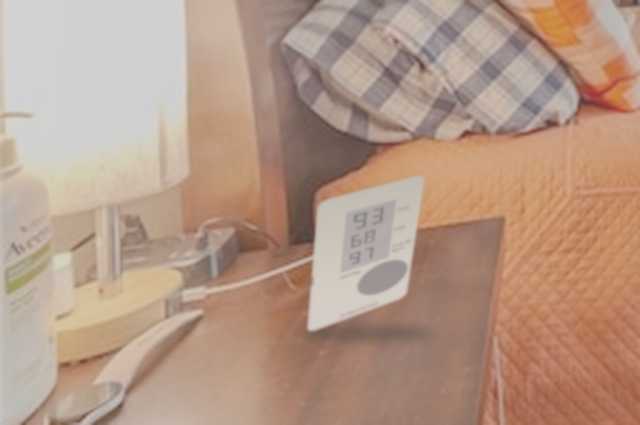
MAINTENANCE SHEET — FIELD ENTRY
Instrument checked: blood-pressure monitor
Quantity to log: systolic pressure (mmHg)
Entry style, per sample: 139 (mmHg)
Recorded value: 93 (mmHg)
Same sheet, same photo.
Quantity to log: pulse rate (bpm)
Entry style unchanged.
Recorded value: 97 (bpm)
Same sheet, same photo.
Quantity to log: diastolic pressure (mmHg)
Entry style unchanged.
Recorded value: 68 (mmHg)
